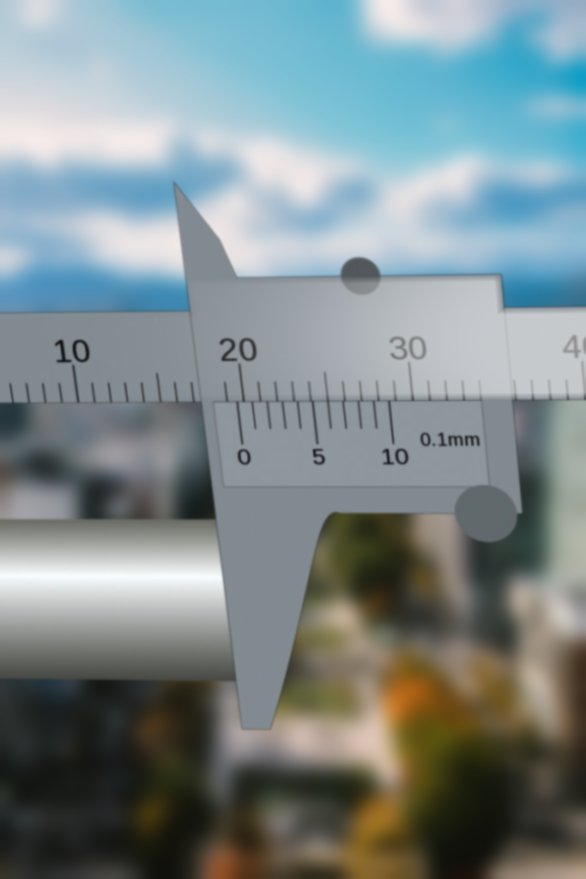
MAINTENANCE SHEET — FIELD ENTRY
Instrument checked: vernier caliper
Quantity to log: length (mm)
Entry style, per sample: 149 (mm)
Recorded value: 19.6 (mm)
